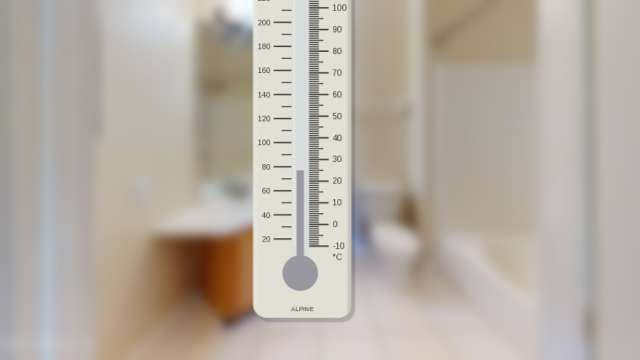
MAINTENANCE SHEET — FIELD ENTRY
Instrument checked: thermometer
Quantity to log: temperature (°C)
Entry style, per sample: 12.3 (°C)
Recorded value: 25 (°C)
